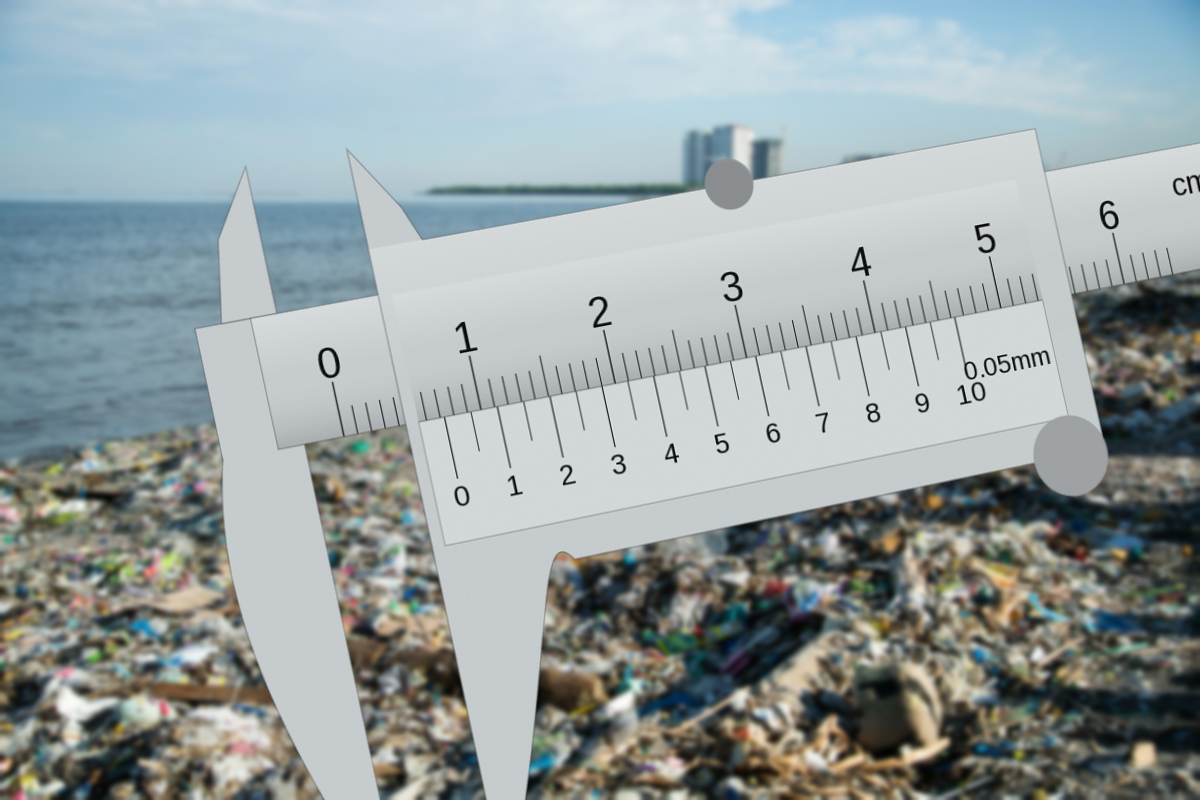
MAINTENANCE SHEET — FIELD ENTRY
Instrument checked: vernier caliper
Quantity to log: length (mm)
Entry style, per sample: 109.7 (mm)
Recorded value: 7.3 (mm)
